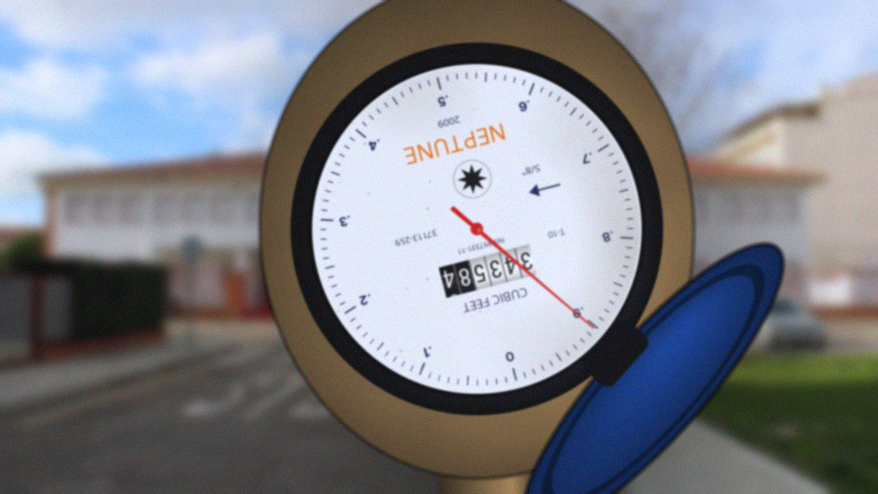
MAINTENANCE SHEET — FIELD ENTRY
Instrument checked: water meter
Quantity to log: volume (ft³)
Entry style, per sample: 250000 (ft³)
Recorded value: 343583.90 (ft³)
